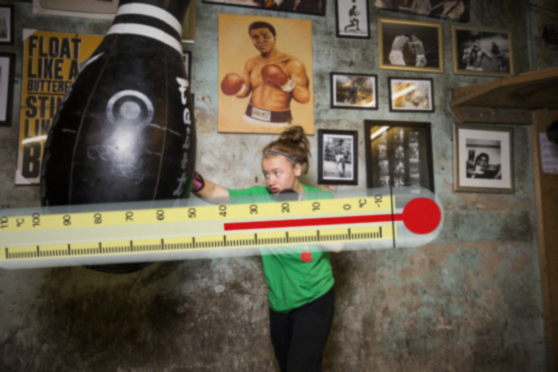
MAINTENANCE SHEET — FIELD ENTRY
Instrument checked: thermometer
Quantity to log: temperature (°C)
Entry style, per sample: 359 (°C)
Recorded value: 40 (°C)
